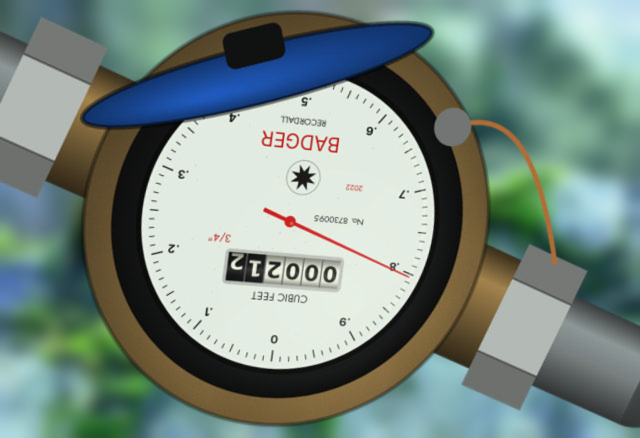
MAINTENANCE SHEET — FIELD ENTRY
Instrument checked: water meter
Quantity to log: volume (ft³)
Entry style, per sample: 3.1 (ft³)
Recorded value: 211.80 (ft³)
